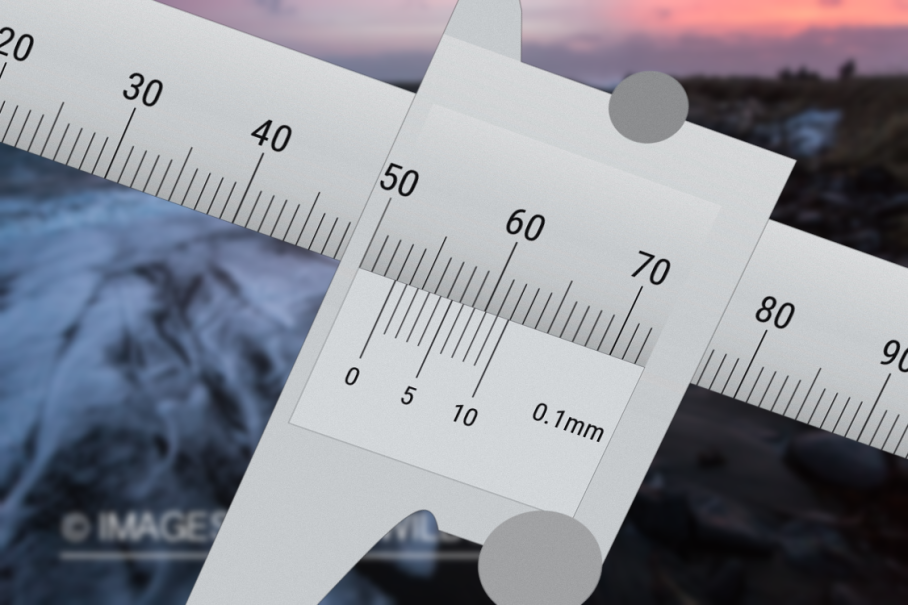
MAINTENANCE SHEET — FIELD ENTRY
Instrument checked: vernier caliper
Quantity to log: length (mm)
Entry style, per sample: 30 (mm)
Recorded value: 52.9 (mm)
